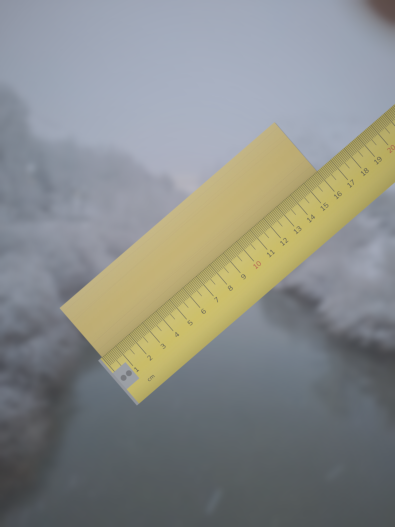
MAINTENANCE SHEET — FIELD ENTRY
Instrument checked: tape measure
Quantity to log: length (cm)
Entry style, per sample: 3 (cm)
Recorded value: 16 (cm)
